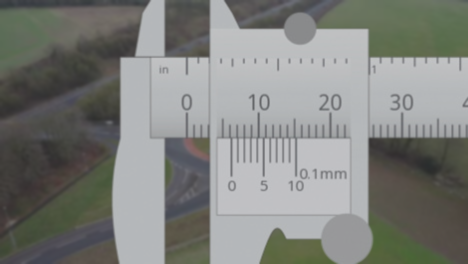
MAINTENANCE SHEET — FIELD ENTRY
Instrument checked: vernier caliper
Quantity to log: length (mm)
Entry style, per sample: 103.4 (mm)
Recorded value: 6.2 (mm)
